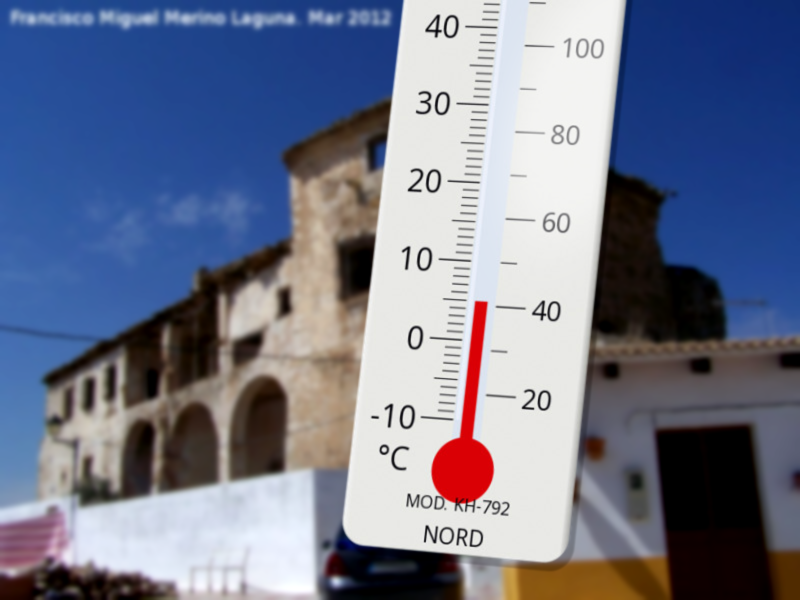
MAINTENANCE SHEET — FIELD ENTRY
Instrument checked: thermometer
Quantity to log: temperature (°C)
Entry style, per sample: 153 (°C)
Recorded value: 5 (°C)
